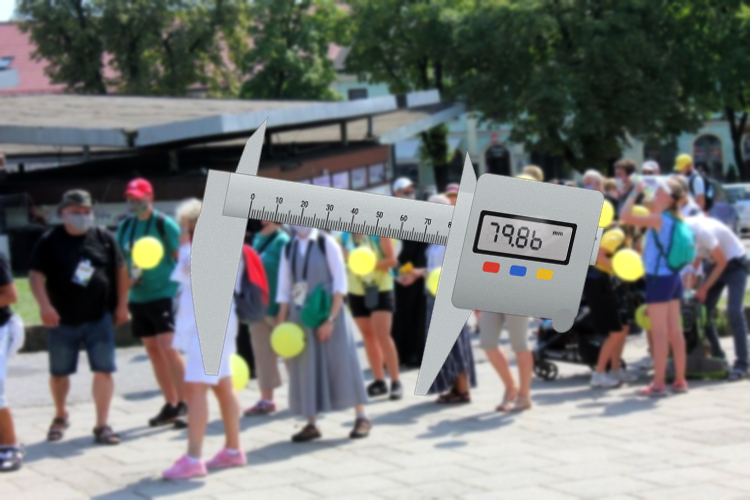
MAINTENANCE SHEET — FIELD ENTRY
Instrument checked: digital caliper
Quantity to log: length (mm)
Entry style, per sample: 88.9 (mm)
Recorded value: 79.86 (mm)
